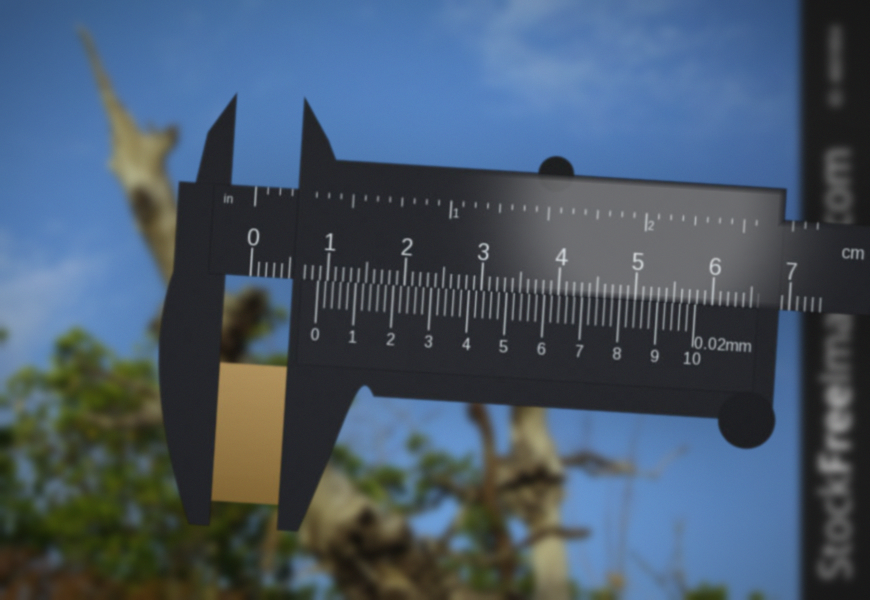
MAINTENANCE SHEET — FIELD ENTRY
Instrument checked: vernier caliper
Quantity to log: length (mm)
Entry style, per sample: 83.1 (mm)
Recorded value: 8.8 (mm)
